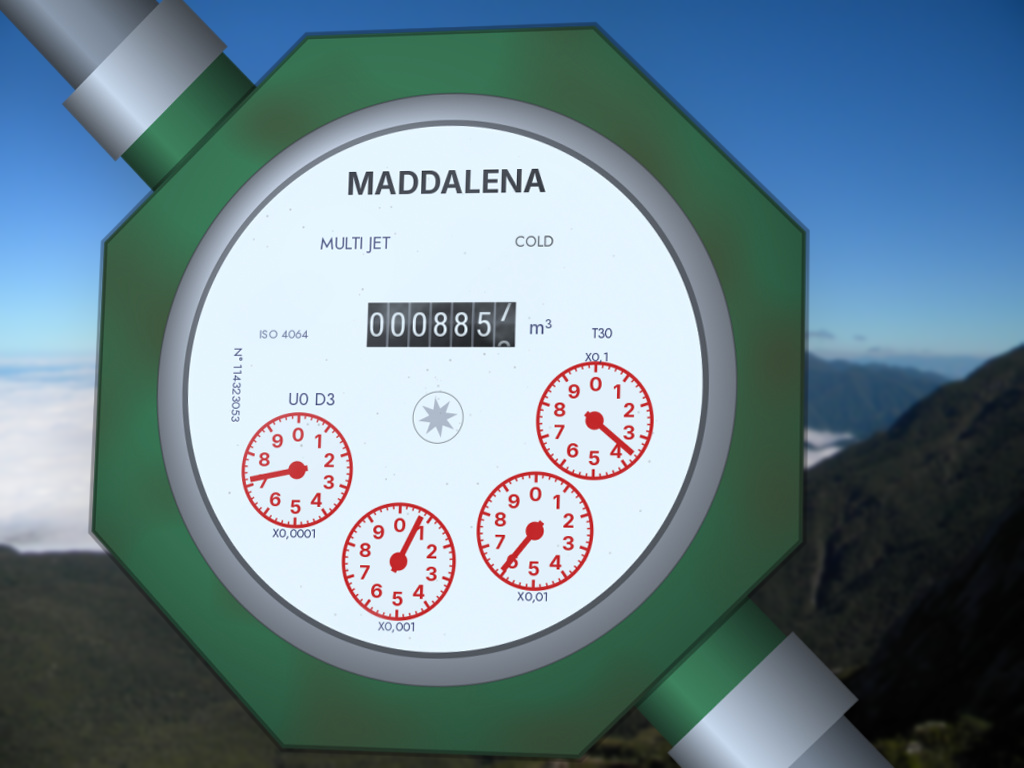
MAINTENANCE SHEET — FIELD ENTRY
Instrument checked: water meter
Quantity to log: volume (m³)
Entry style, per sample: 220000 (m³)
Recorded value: 8857.3607 (m³)
